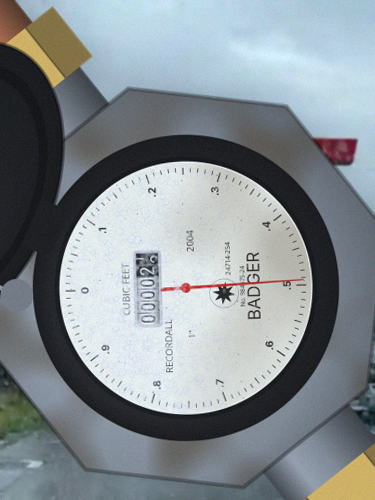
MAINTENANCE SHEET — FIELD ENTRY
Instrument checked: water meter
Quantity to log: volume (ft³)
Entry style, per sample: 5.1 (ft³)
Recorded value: 21.49 (ft³)
